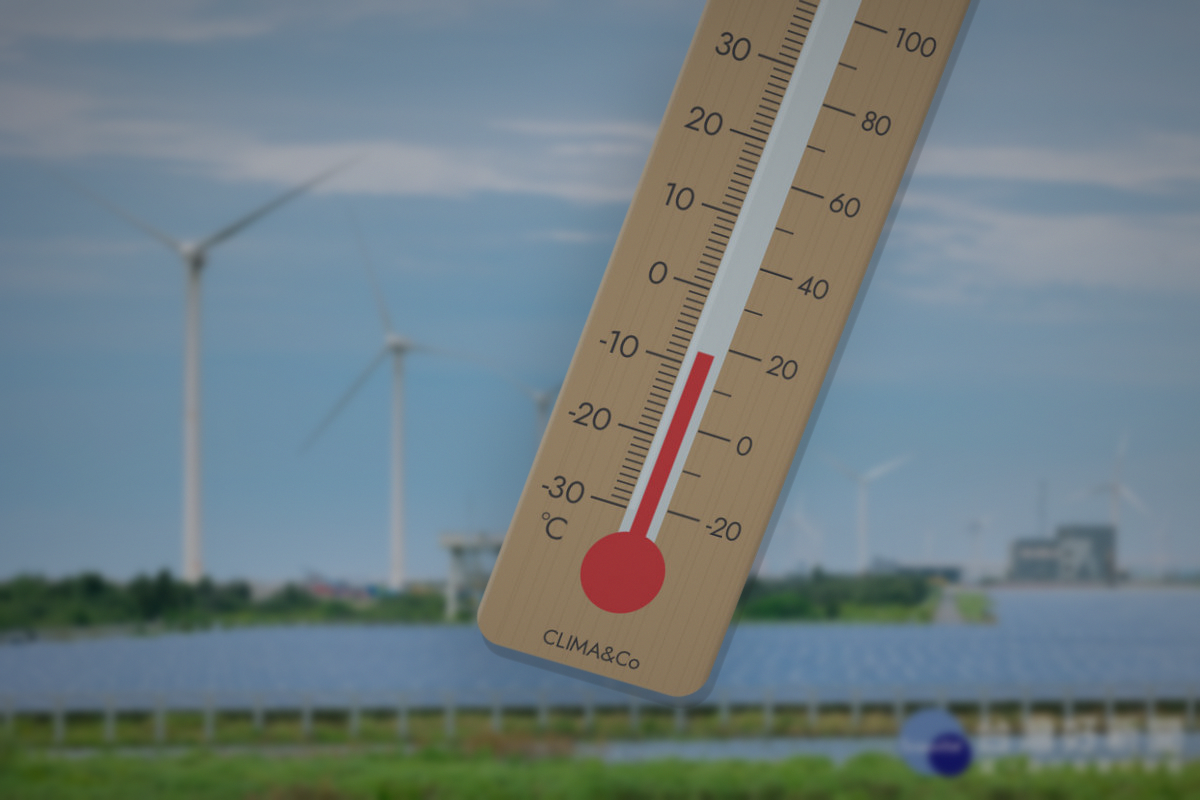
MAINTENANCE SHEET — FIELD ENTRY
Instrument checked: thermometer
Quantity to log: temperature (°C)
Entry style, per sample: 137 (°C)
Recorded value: -8 (°C)
